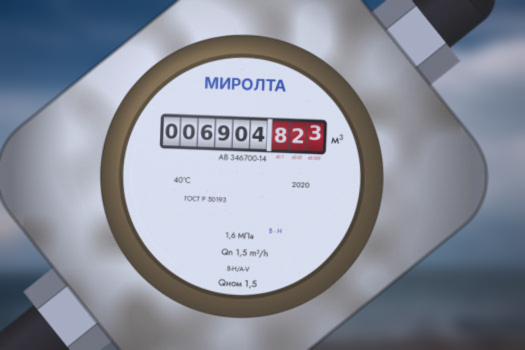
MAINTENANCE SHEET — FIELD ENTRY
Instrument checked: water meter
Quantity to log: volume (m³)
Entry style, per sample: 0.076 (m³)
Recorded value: 6904.823 (m³)
